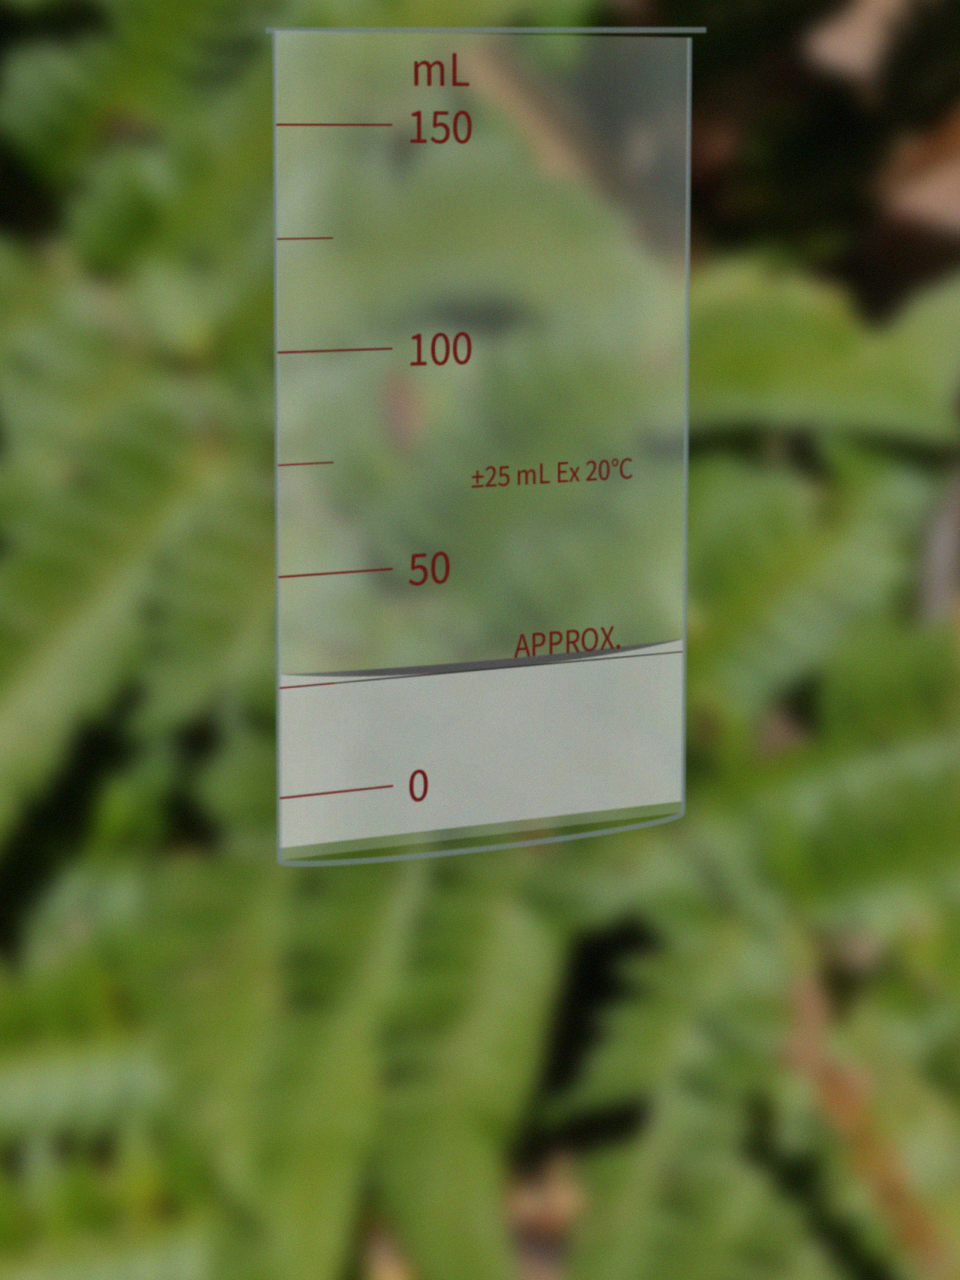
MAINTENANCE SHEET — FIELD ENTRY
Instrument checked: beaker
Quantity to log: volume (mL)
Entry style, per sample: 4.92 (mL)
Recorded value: 25 (mL)
